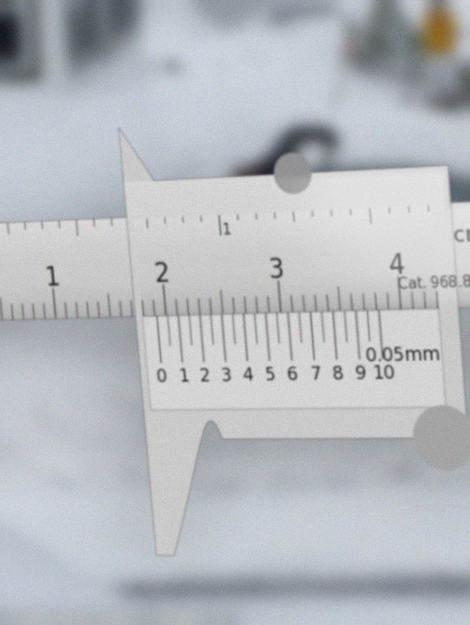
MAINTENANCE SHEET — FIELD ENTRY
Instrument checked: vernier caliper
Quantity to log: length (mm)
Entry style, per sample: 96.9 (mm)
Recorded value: 19.2 (mm)
